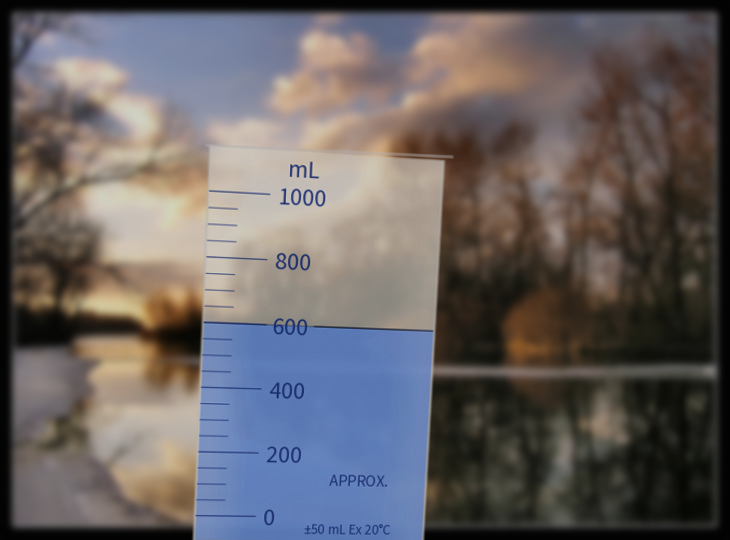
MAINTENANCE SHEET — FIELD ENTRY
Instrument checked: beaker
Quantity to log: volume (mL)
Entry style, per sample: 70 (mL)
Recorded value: 600 (mL)
